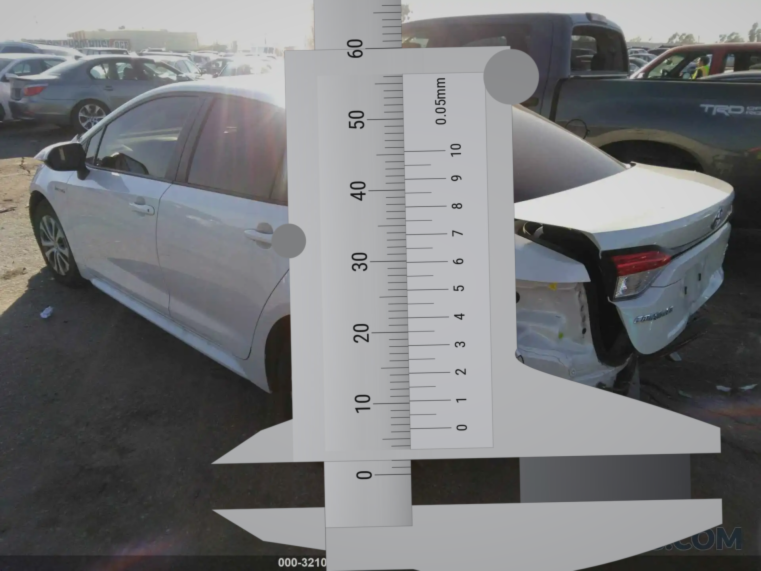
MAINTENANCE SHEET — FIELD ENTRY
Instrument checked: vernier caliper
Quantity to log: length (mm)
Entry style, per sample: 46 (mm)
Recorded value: 6.4 (mm)
